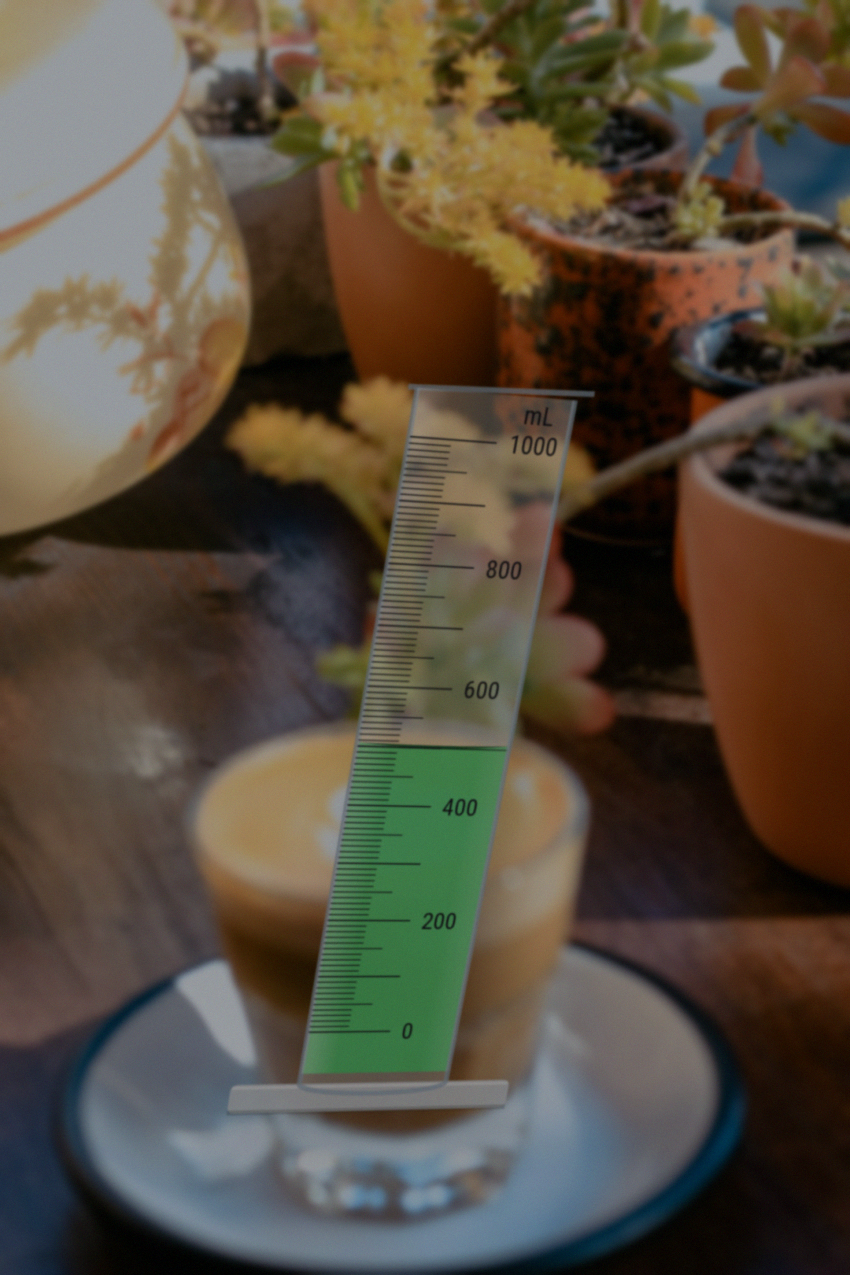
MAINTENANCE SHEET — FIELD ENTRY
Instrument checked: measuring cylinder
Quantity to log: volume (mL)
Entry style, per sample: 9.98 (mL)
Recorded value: 500 (mL)
